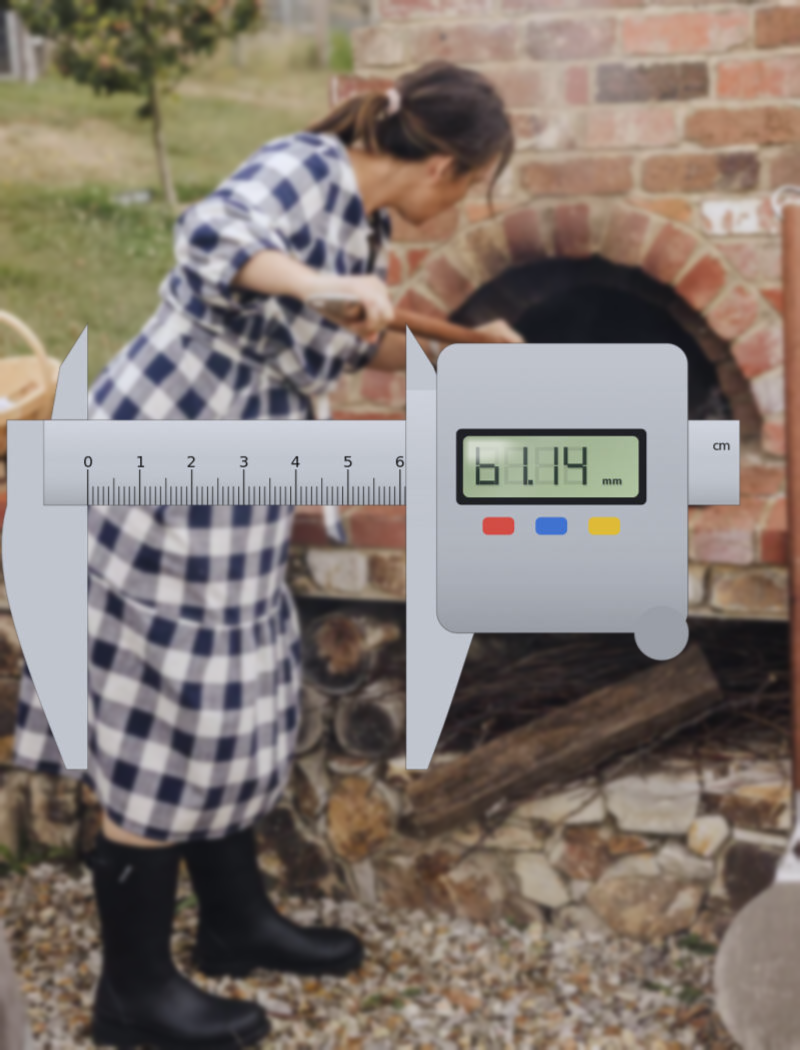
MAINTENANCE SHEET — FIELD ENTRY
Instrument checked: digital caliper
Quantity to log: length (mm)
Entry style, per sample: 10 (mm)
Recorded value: 61.14 (mm)
